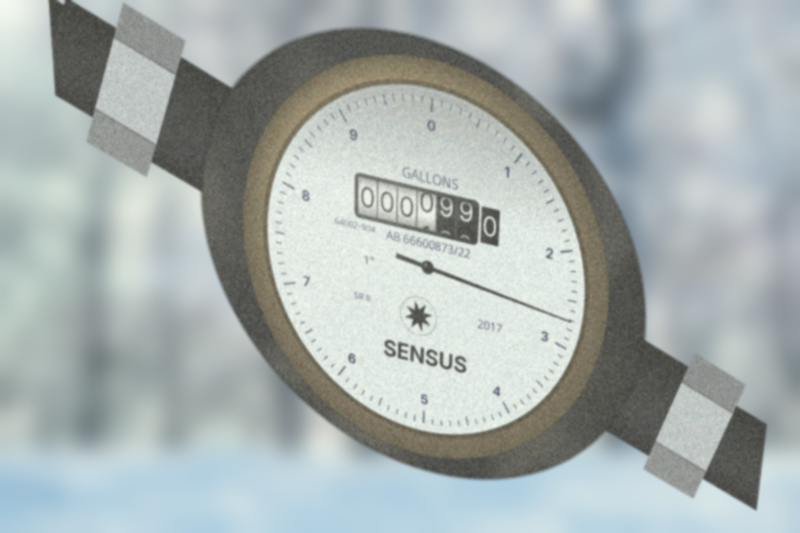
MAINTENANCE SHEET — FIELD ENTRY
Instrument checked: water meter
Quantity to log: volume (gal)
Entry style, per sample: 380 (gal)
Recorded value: 992.7 (gal)
